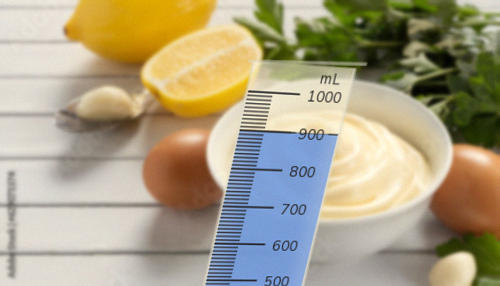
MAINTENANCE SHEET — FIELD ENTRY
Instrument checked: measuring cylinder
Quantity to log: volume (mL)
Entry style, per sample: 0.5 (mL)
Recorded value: 900 (mL)
